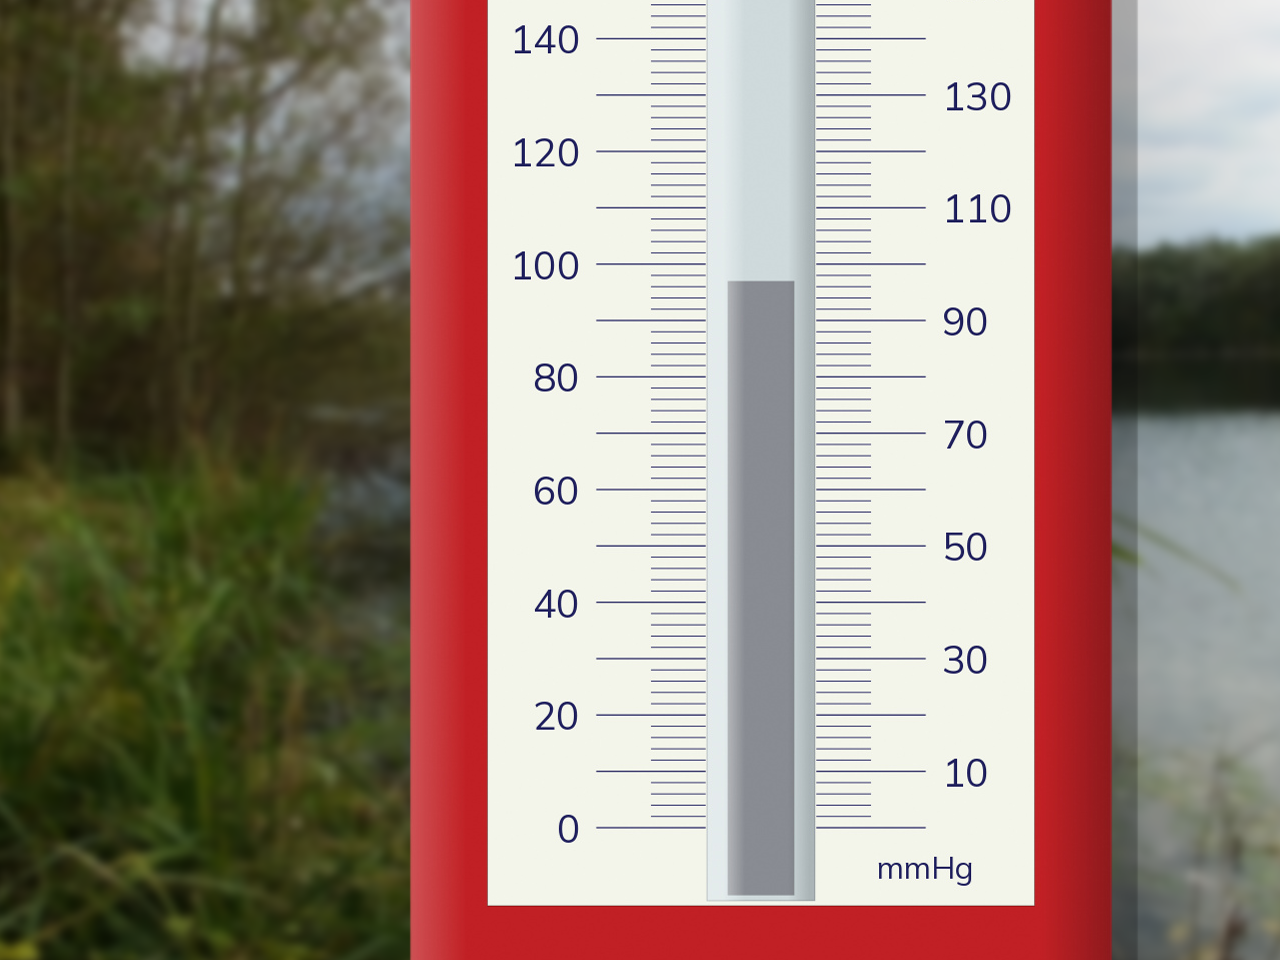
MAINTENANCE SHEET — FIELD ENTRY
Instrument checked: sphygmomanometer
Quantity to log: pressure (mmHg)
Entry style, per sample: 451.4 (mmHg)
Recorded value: 97 (mmHg)
